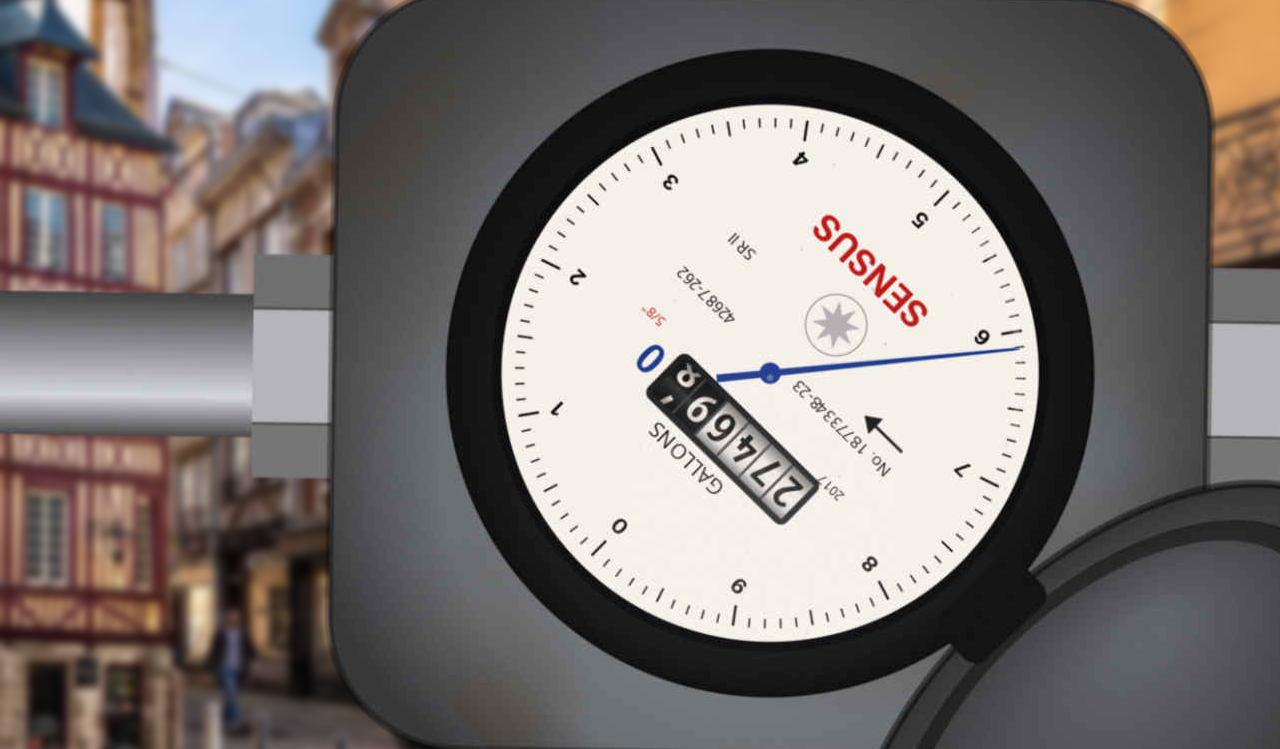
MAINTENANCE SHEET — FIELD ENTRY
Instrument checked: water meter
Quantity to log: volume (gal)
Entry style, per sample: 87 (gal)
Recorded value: 2746976.1 (gal)
